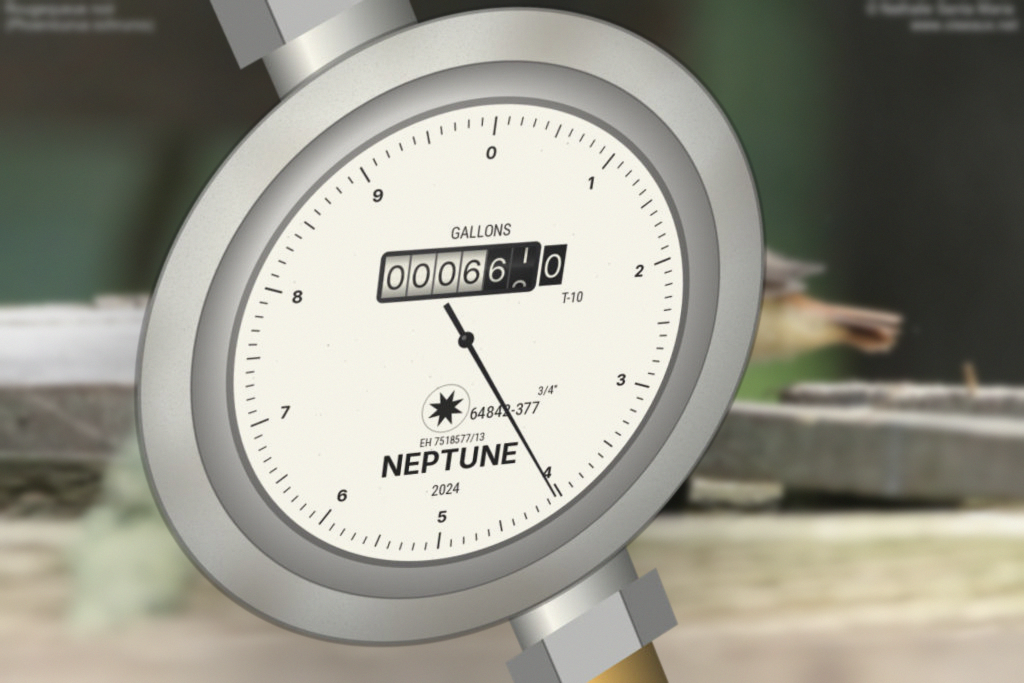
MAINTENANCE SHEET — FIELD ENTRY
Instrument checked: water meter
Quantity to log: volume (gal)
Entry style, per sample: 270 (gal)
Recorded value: 6614.0 (gal)
